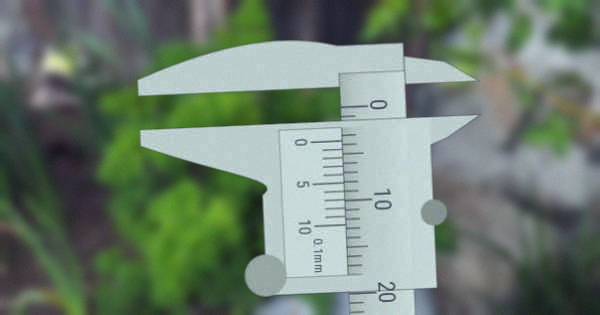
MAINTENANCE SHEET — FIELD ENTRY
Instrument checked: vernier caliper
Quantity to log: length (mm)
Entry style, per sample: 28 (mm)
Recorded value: 3.6 (mm)
